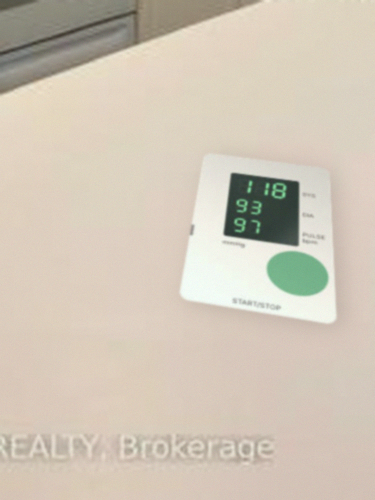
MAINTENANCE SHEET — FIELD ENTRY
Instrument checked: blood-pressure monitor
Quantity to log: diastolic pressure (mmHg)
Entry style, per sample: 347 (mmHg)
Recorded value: 93 (mmHg)
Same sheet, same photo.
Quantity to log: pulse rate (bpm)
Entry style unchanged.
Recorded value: 97 (bpm)
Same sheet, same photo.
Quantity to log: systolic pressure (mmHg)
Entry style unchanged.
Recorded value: 118 (mmHg)
